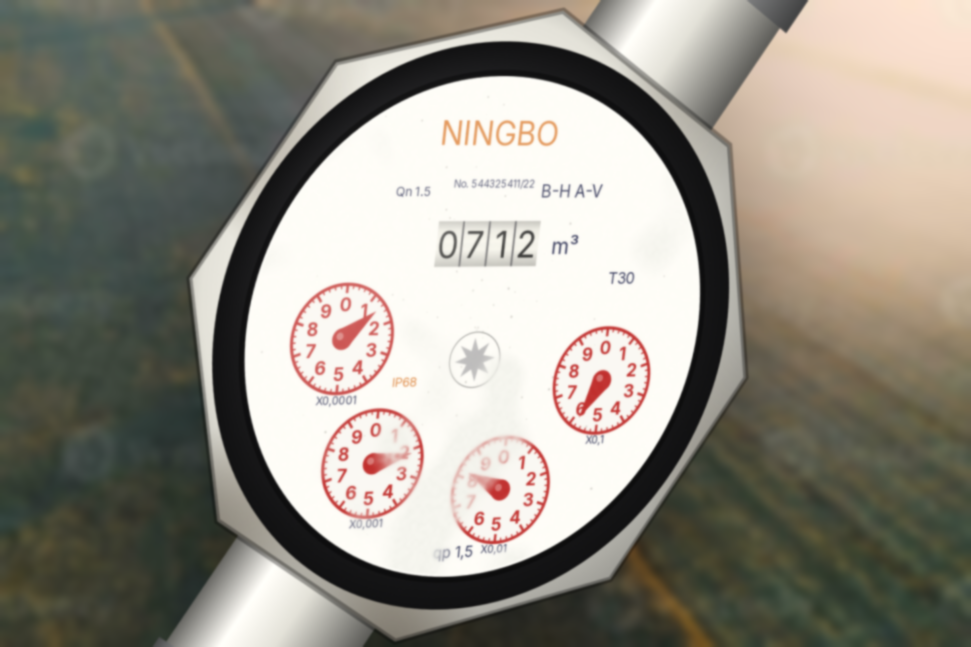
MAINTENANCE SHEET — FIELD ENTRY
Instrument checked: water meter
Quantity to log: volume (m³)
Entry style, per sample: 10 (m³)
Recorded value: 712.5821 (m³)
